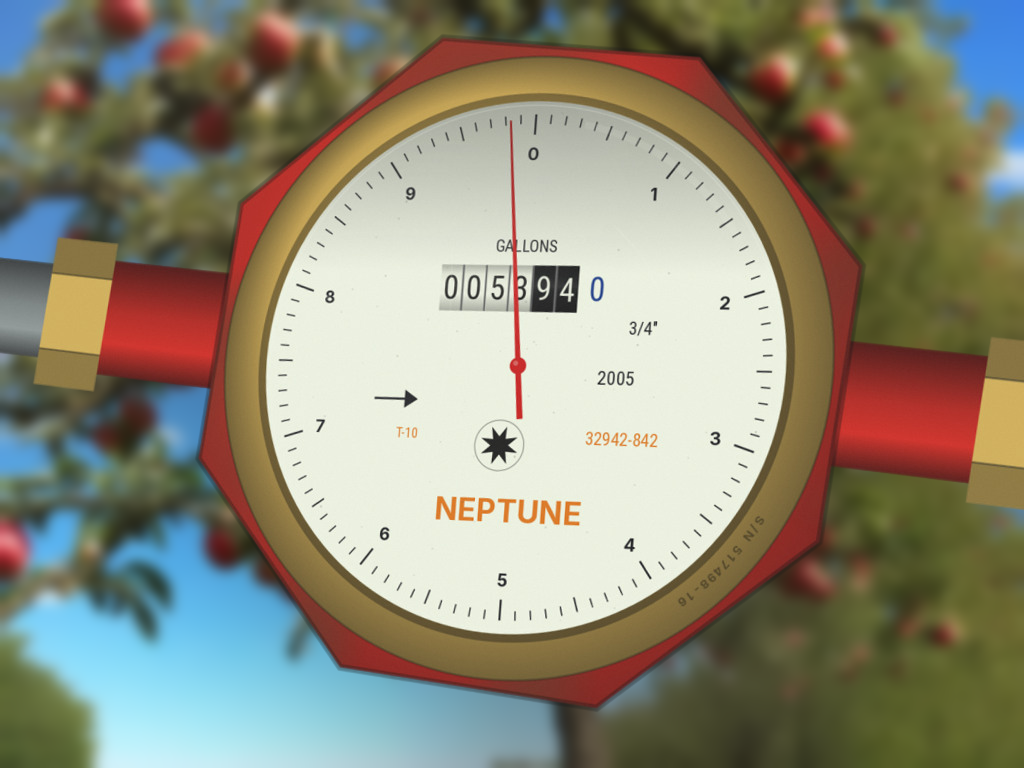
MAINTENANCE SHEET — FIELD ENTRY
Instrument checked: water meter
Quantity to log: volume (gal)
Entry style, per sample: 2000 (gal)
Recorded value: 53939.8 (gal)
